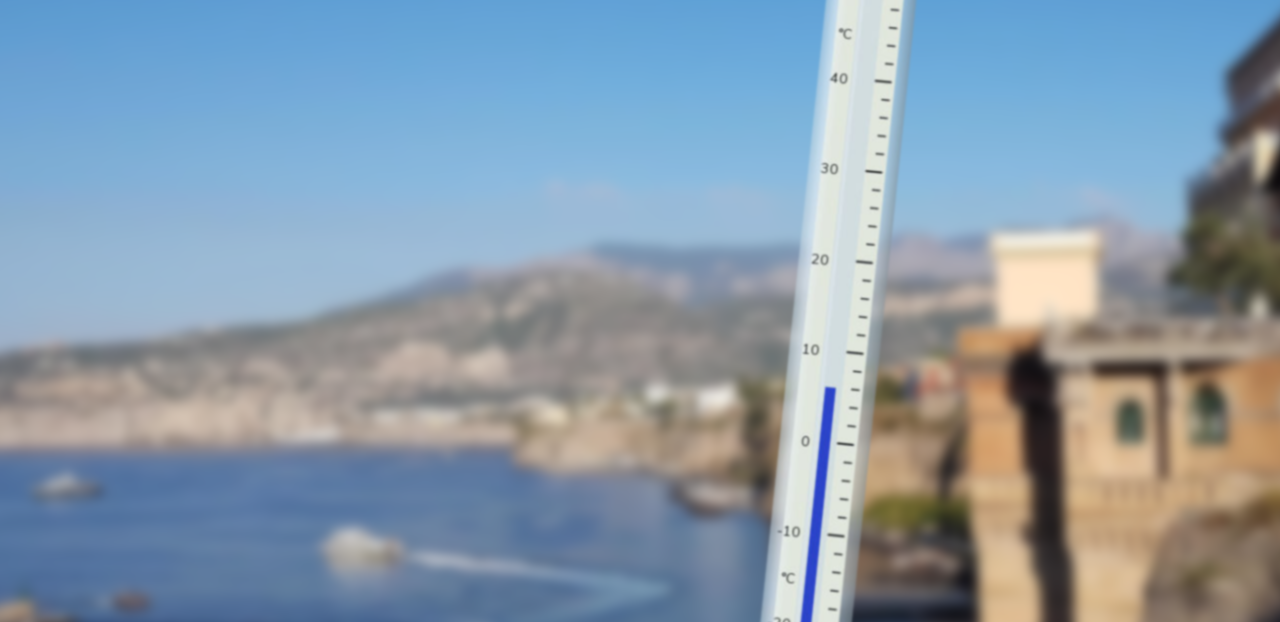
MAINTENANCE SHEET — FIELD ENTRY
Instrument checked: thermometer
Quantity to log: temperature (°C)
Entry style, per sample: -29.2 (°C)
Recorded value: 6 (°C)
